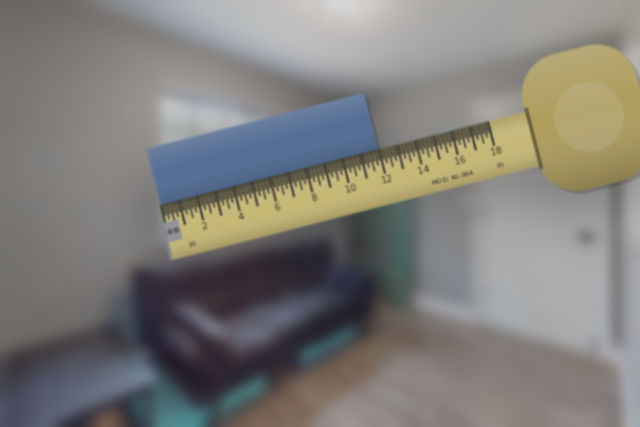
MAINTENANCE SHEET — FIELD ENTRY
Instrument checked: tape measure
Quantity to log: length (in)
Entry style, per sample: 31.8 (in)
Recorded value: 12 (in)
